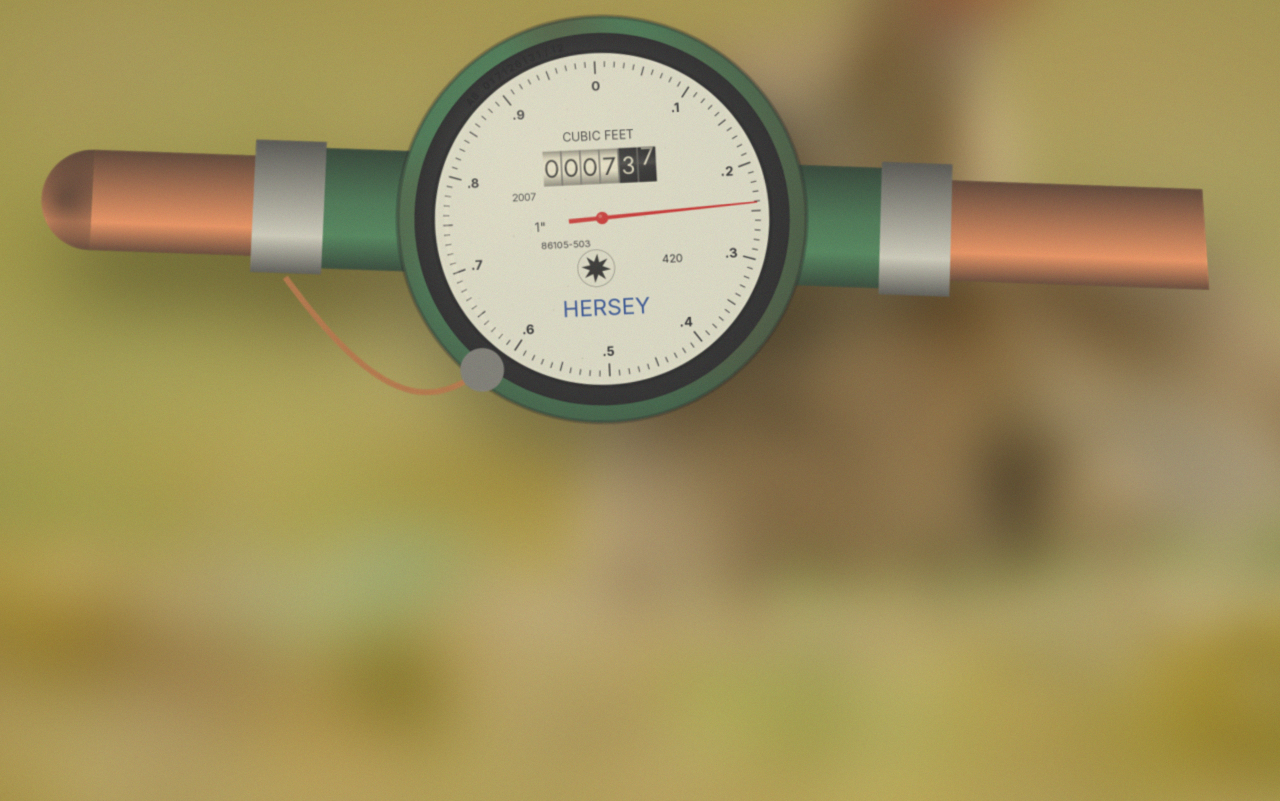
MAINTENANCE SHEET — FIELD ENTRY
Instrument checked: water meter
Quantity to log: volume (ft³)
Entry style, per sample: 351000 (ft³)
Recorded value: 737.24 (ft³)
